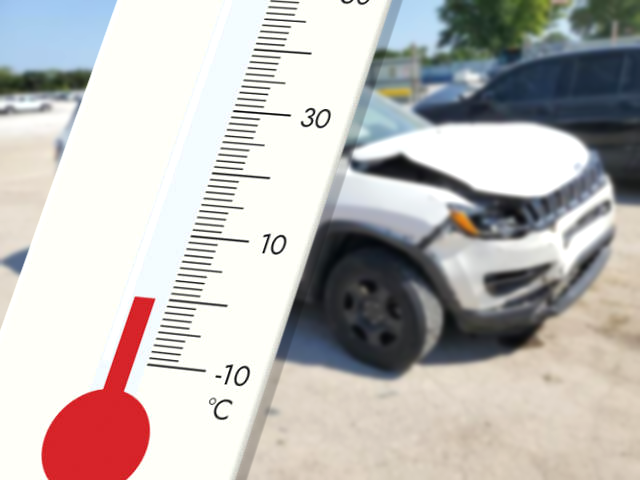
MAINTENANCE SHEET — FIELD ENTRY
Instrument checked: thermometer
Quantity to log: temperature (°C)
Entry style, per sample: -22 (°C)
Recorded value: 0 (°C)
